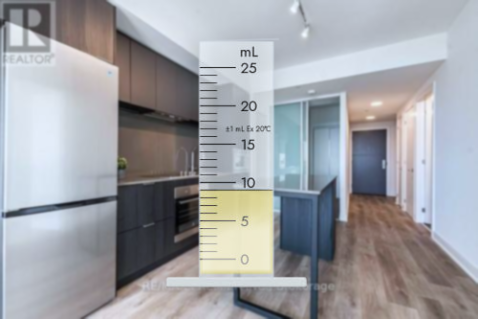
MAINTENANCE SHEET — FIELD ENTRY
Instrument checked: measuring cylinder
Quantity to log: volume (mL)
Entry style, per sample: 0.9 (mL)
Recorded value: 9 (mL)
